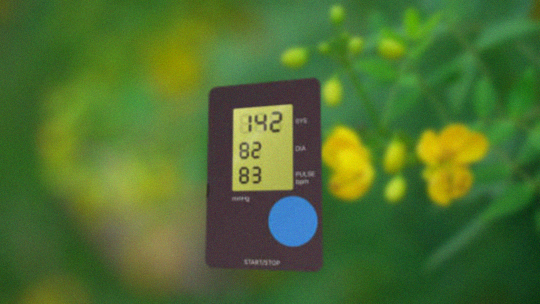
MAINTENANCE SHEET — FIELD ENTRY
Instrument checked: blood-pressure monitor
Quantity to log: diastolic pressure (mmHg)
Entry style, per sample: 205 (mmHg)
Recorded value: 82 (mmHg)
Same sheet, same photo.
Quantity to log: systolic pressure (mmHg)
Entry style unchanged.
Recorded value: 142 (mmHg)
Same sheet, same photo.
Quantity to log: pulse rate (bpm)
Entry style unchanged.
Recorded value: 83 (bpm)
